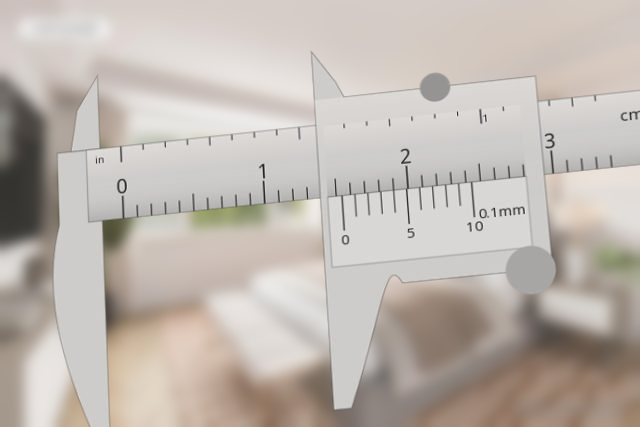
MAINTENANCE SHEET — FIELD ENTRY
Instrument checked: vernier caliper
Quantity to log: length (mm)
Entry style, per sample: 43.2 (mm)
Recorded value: 15.4 (mm)
